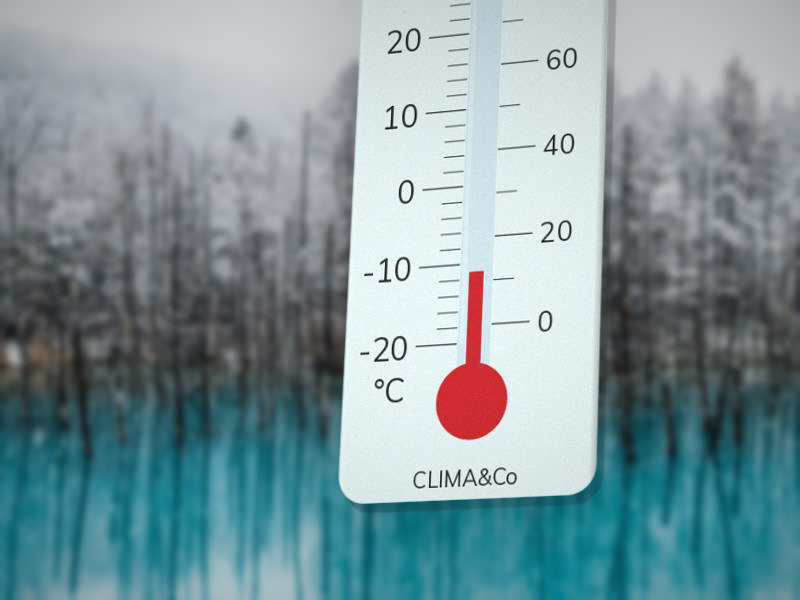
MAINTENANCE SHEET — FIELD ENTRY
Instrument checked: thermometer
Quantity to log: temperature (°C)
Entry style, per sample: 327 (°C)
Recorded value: -11 (°C)
